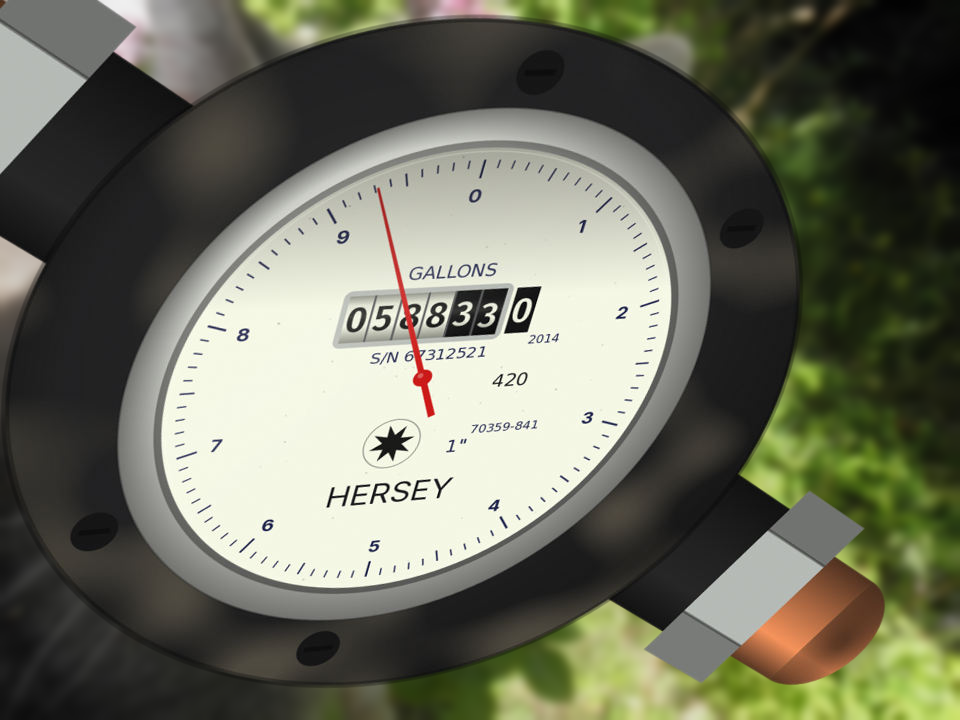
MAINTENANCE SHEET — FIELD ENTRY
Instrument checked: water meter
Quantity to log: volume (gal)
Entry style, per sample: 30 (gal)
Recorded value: 588329.3 (gal)
